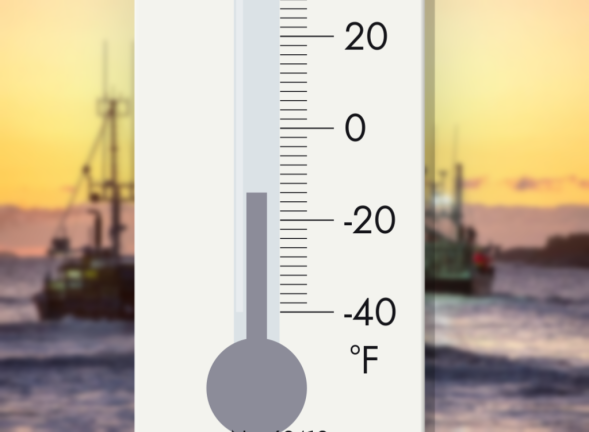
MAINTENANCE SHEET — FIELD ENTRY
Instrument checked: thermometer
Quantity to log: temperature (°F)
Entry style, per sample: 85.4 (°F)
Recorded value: -14 (°F)
